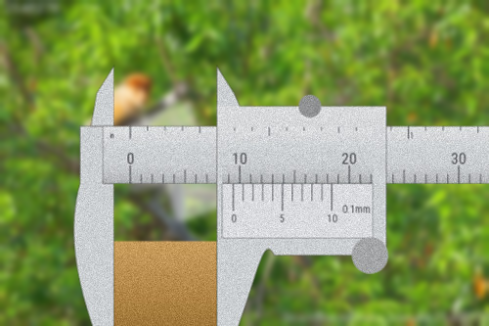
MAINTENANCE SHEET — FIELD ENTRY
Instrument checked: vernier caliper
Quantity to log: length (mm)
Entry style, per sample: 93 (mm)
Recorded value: 9.4 (mm)
